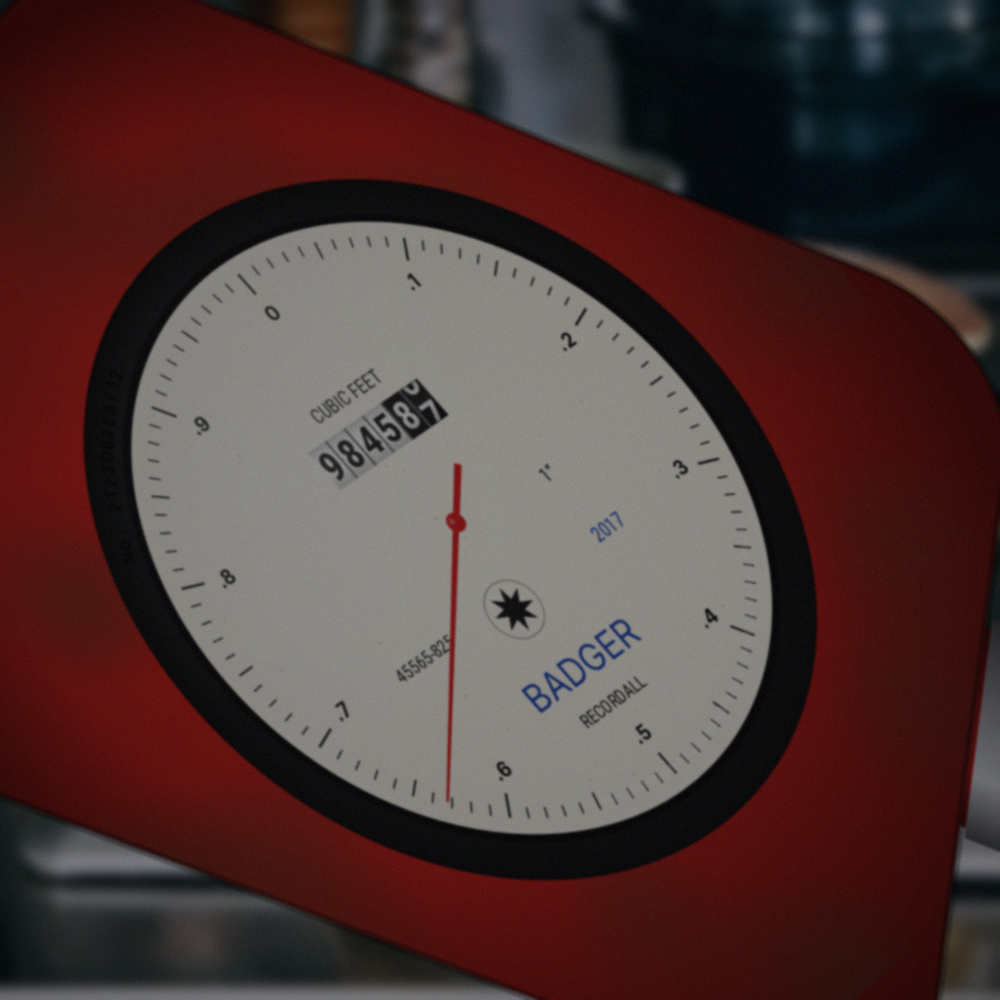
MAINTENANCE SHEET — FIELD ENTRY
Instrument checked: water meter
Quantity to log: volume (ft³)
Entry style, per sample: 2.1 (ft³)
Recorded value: 984586.63 (ft³)
